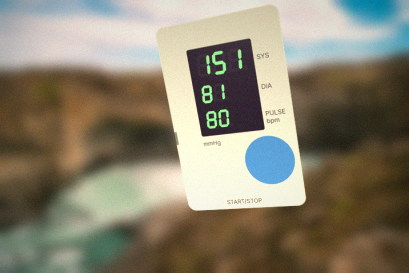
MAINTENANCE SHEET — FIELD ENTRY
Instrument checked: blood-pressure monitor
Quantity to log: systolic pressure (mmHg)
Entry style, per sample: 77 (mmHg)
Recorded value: 151 (mmHg)
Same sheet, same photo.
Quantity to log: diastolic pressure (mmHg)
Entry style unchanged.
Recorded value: 81 (mmHg)
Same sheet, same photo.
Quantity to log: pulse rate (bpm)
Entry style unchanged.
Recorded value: 80 (bpm)
